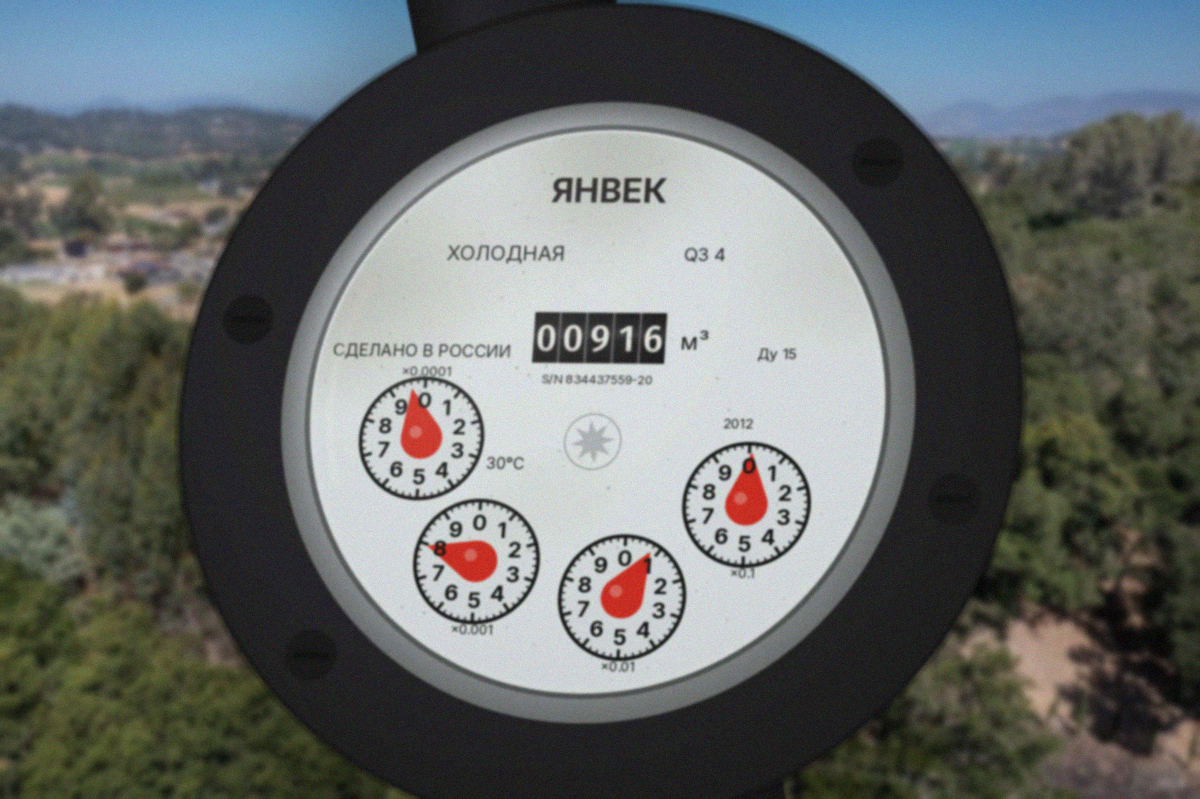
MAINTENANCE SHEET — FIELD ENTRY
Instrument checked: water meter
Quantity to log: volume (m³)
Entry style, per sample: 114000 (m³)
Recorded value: 916.0079 (m³)
